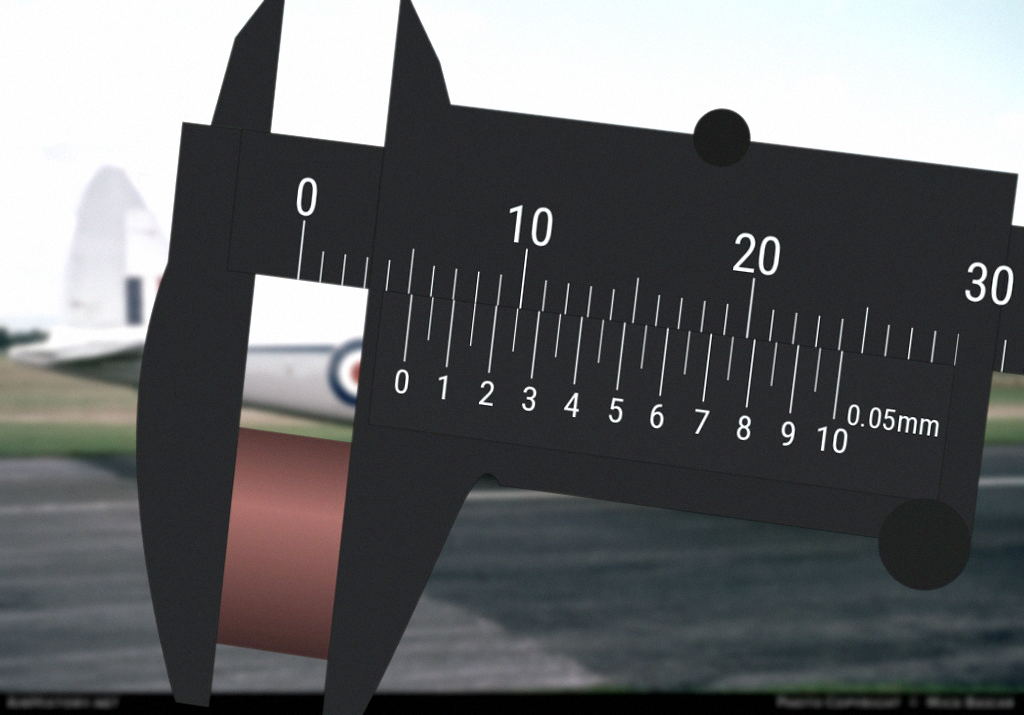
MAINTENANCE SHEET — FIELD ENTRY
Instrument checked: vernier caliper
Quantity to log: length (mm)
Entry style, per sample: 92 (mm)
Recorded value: 5.15 (mm)
